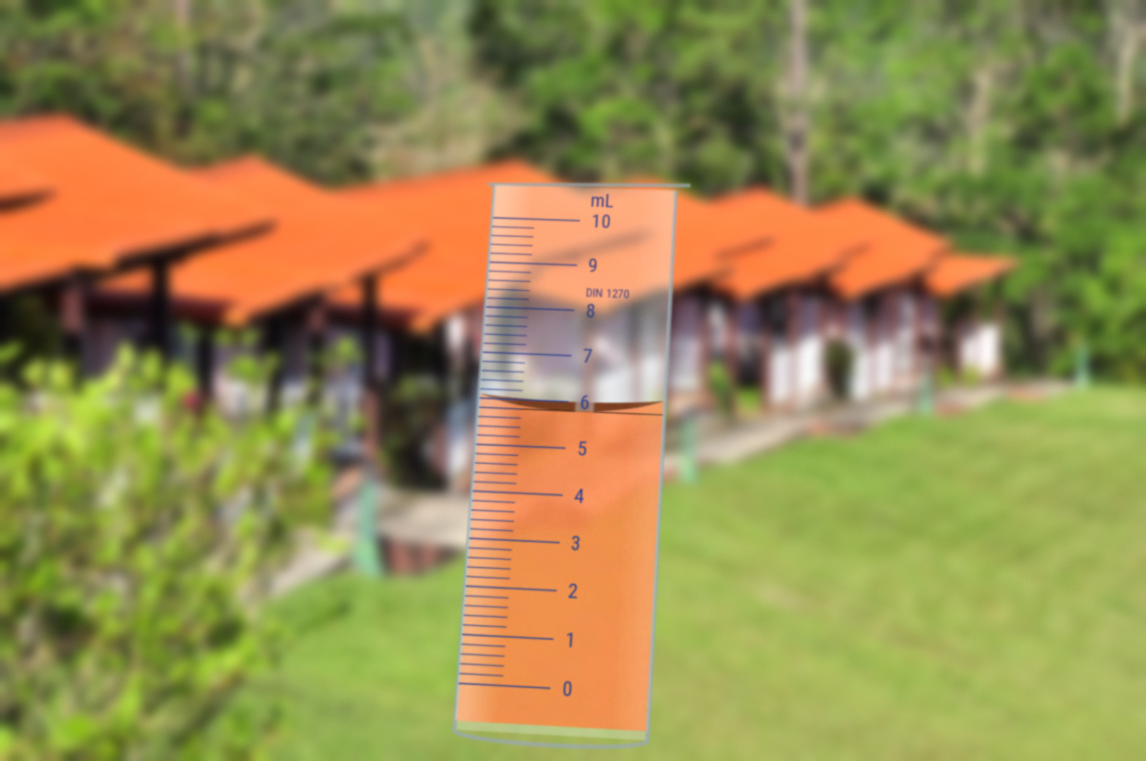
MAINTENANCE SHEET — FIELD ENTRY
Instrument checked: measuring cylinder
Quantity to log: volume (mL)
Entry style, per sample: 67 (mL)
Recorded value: 5.8 (mL)
